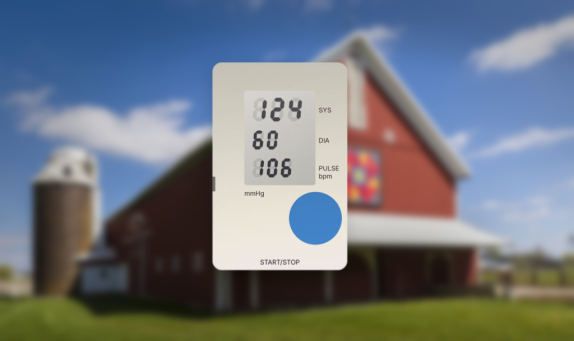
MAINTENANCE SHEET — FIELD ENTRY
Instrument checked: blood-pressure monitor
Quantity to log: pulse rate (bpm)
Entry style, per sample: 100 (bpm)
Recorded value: 106 (bpm)
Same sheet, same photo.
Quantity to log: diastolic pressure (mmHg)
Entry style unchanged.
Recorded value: 60 (mmHg)
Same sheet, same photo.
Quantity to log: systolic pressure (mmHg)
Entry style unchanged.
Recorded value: 124 (mmHg)
